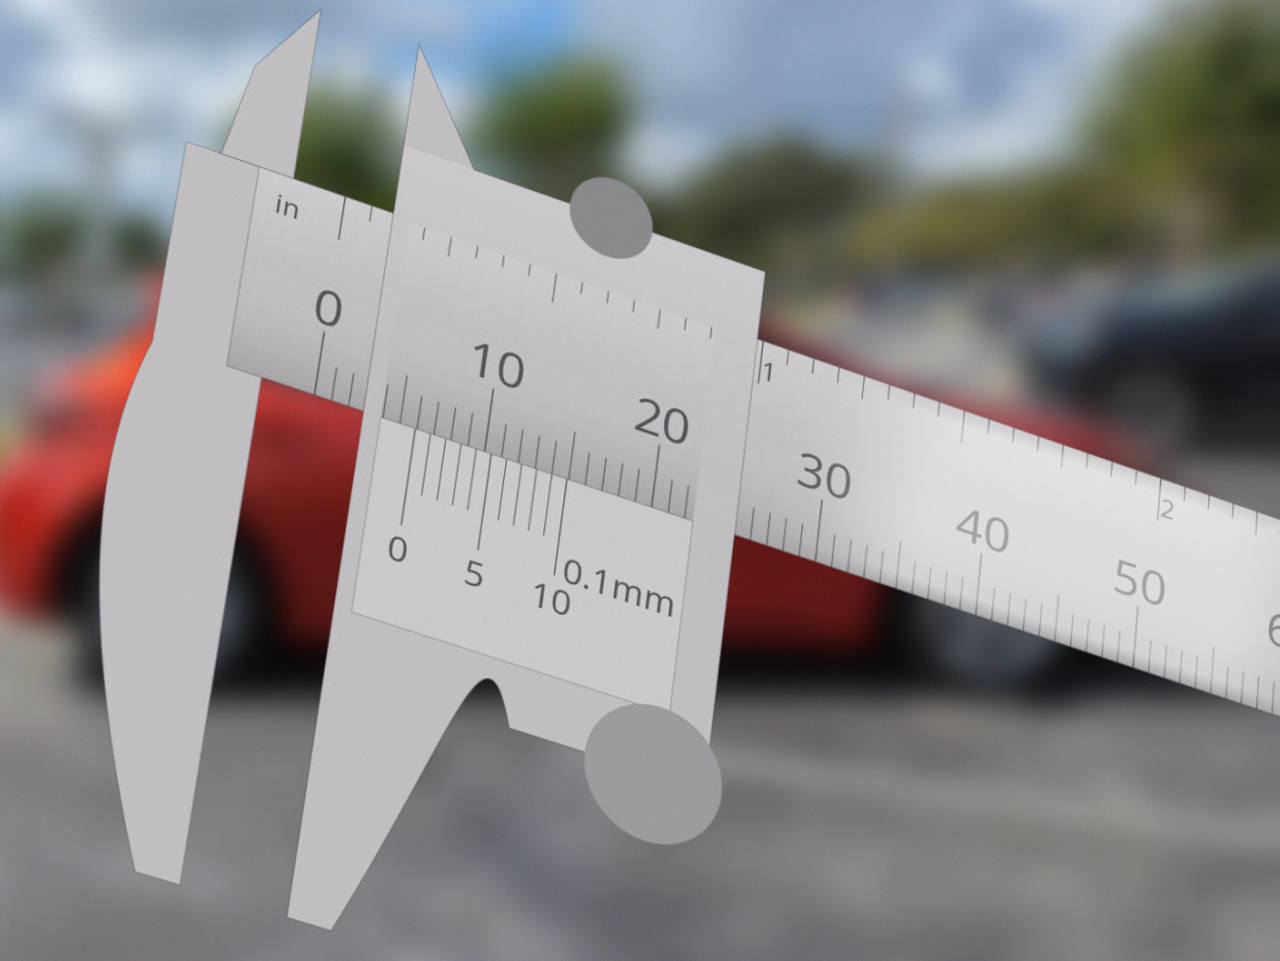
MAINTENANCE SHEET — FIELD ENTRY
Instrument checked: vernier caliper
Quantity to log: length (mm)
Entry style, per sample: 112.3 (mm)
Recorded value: 5.9 (mm)
